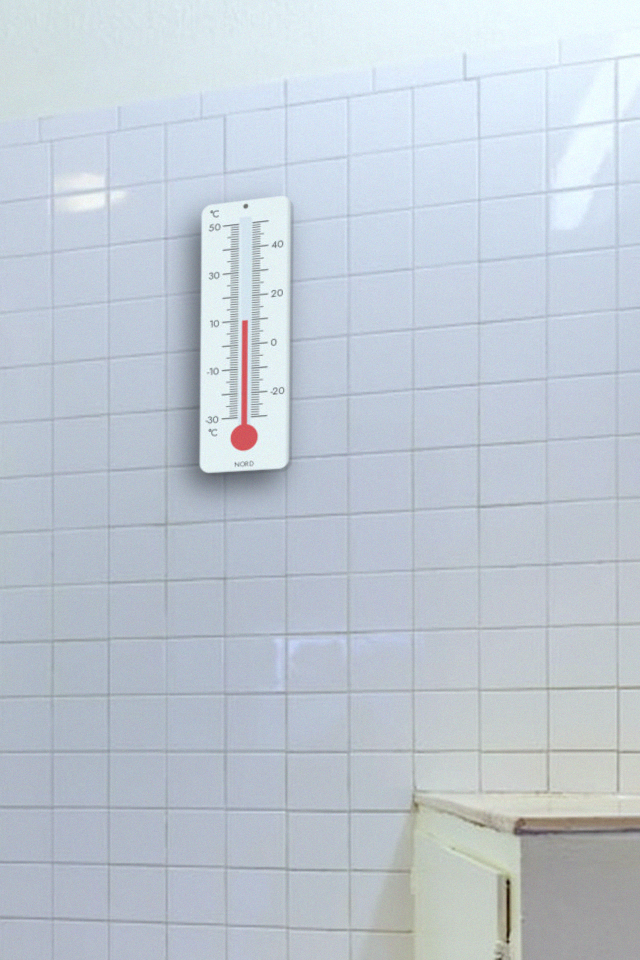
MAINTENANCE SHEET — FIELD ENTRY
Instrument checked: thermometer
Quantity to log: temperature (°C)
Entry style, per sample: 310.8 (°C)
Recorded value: 10 (°C)
